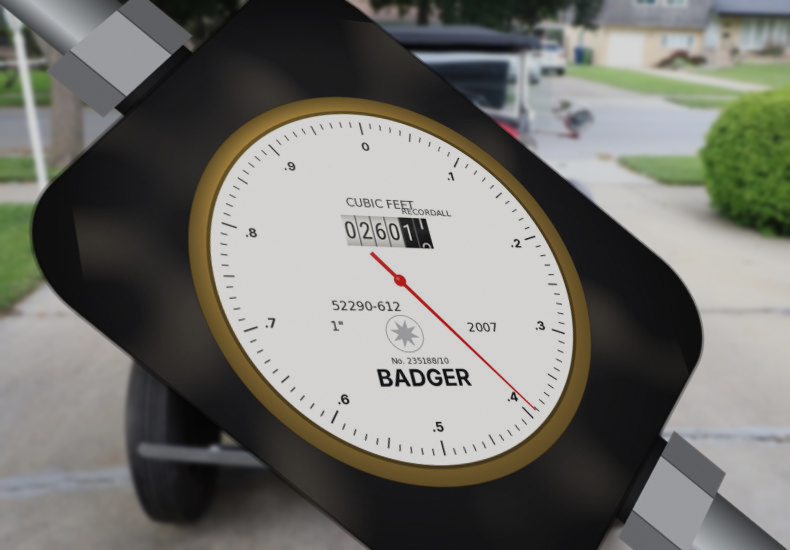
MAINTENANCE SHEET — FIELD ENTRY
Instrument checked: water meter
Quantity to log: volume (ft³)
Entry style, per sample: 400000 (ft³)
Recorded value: 26011.39 (ft³)
